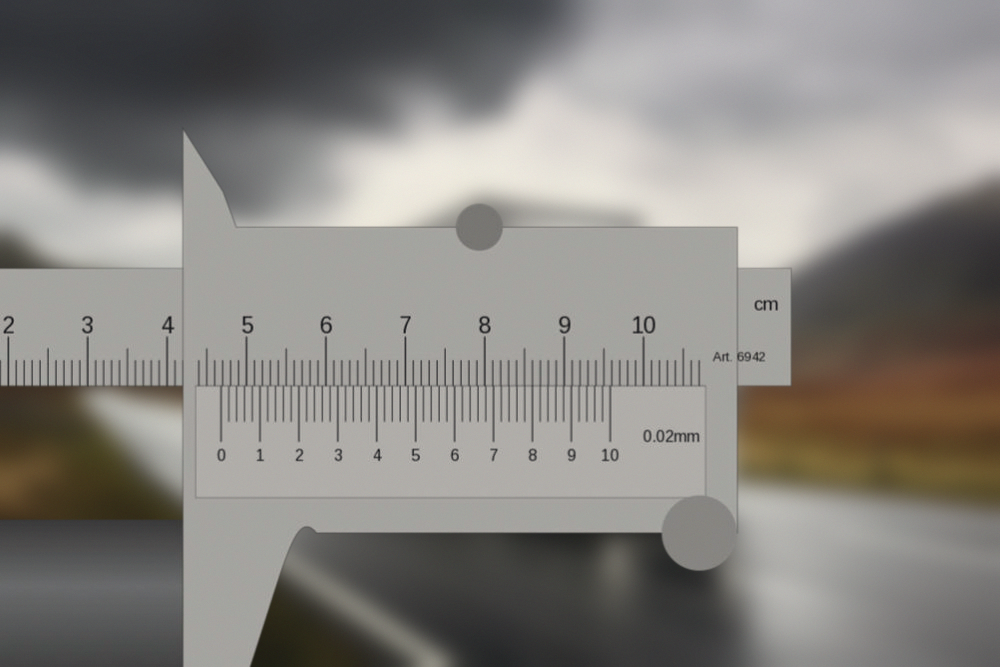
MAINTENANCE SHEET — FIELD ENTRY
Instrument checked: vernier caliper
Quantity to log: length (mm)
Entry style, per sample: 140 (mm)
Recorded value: 46.8 (mm)
